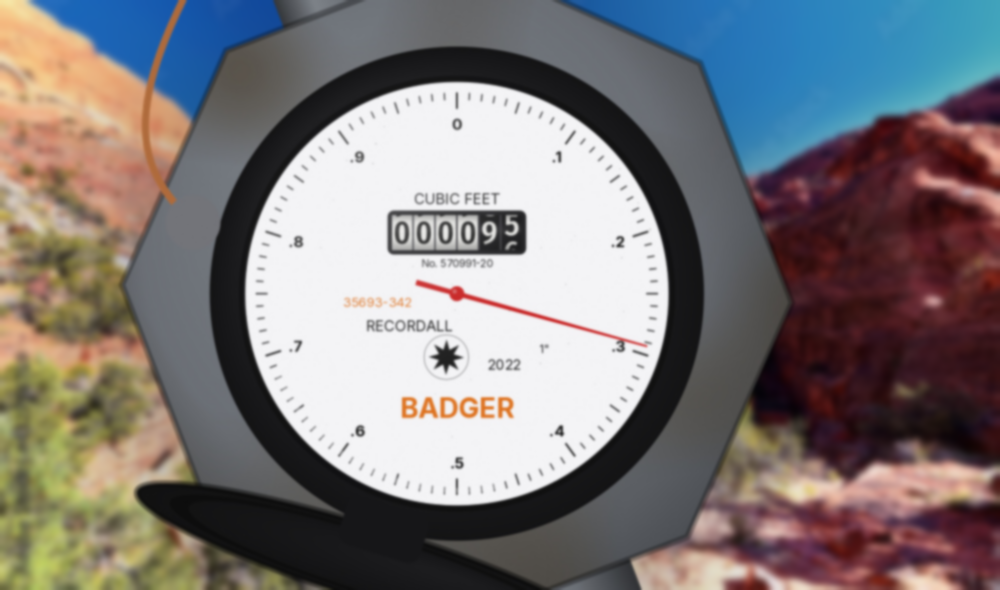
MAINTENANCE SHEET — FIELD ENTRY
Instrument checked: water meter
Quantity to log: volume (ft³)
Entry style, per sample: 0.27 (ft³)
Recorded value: 95.29 (ft³)
